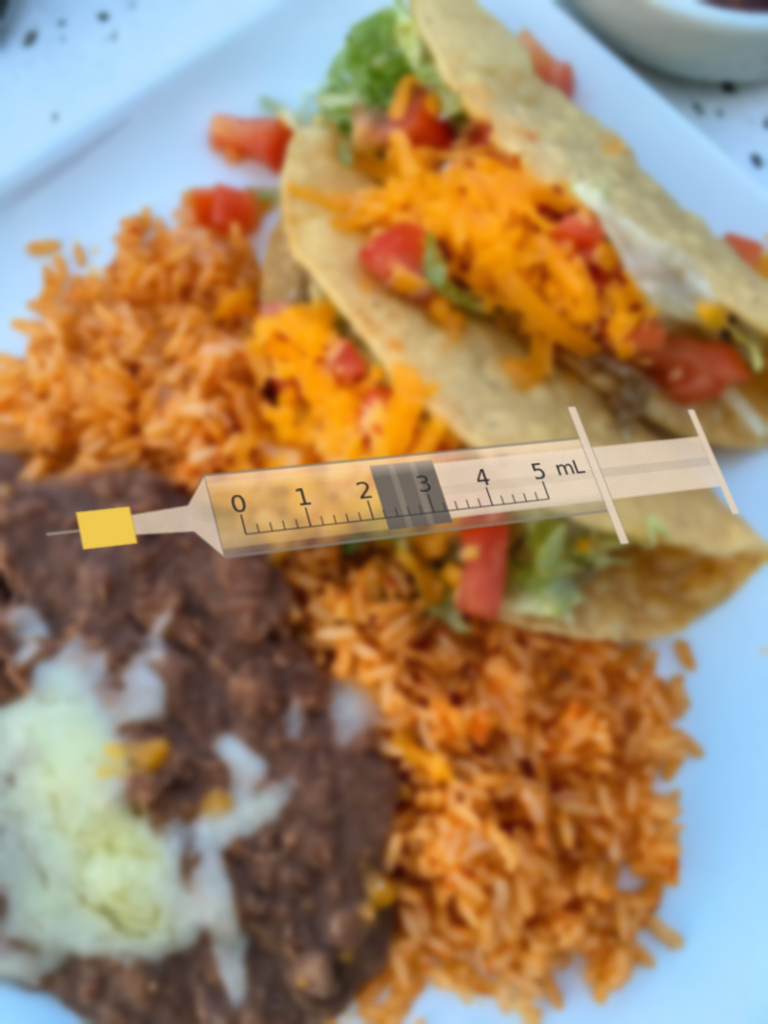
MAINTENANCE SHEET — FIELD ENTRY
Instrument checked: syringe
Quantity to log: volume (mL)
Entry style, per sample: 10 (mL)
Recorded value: 2.2 (mL)
